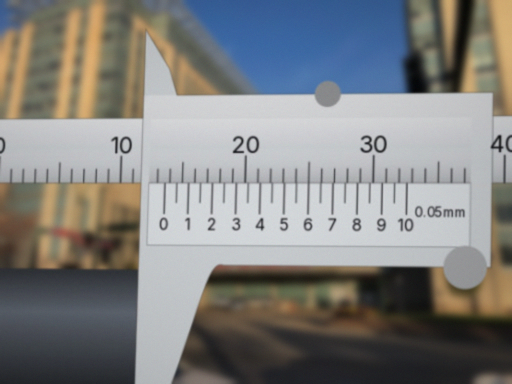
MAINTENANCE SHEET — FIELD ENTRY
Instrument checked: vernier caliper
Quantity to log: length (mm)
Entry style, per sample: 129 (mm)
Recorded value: 13.6 (mm)
